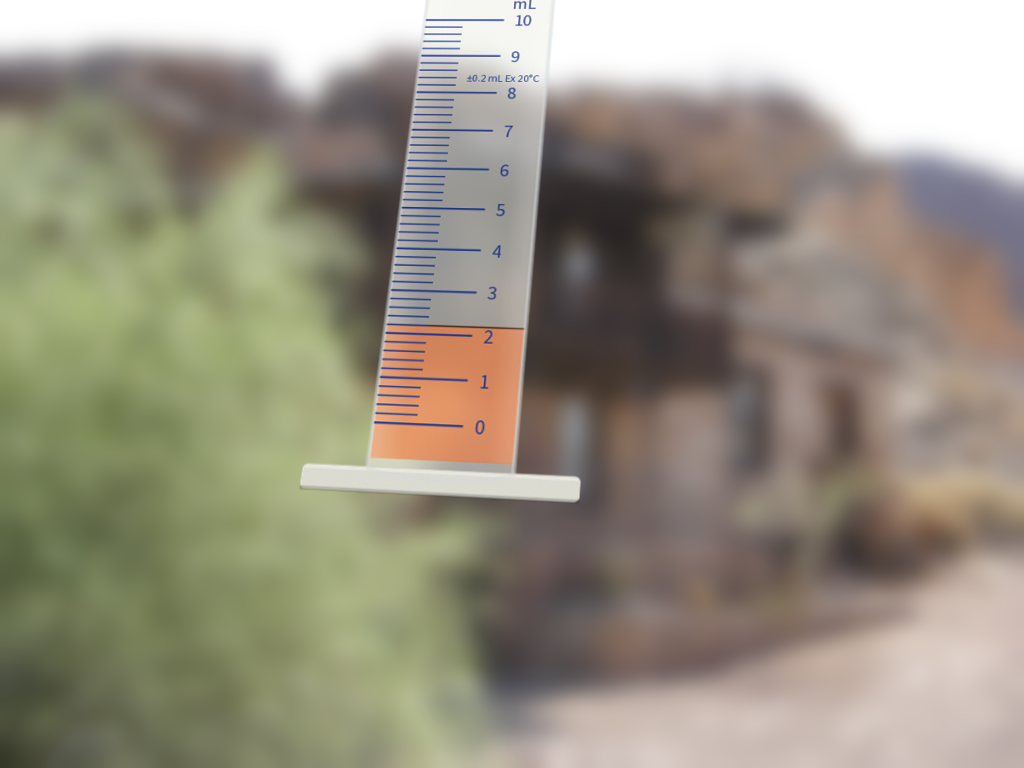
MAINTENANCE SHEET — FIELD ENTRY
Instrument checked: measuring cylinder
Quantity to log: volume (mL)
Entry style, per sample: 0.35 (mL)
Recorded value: 2.2 (mL)
